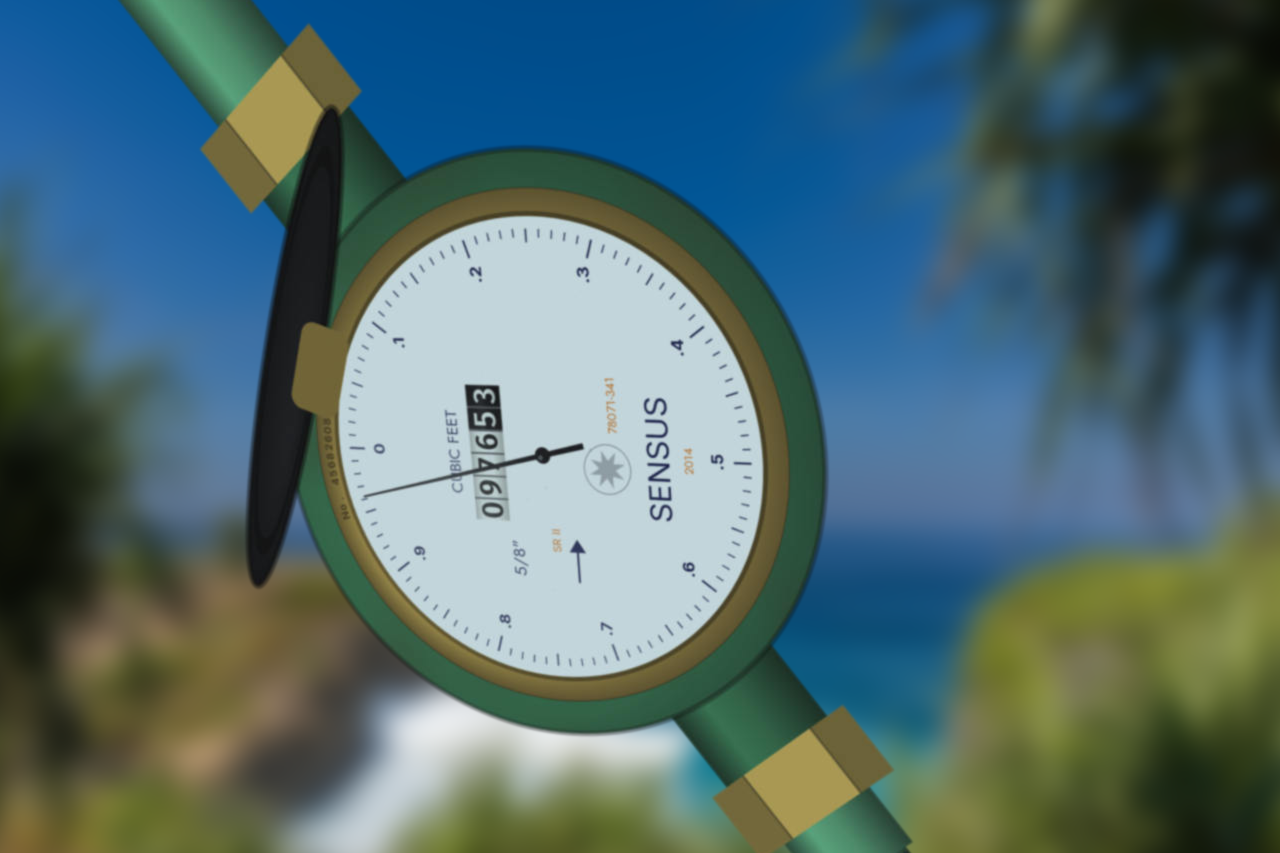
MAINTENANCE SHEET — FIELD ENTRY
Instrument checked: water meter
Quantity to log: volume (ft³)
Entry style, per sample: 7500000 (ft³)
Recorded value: 97652.96 (ft³)
